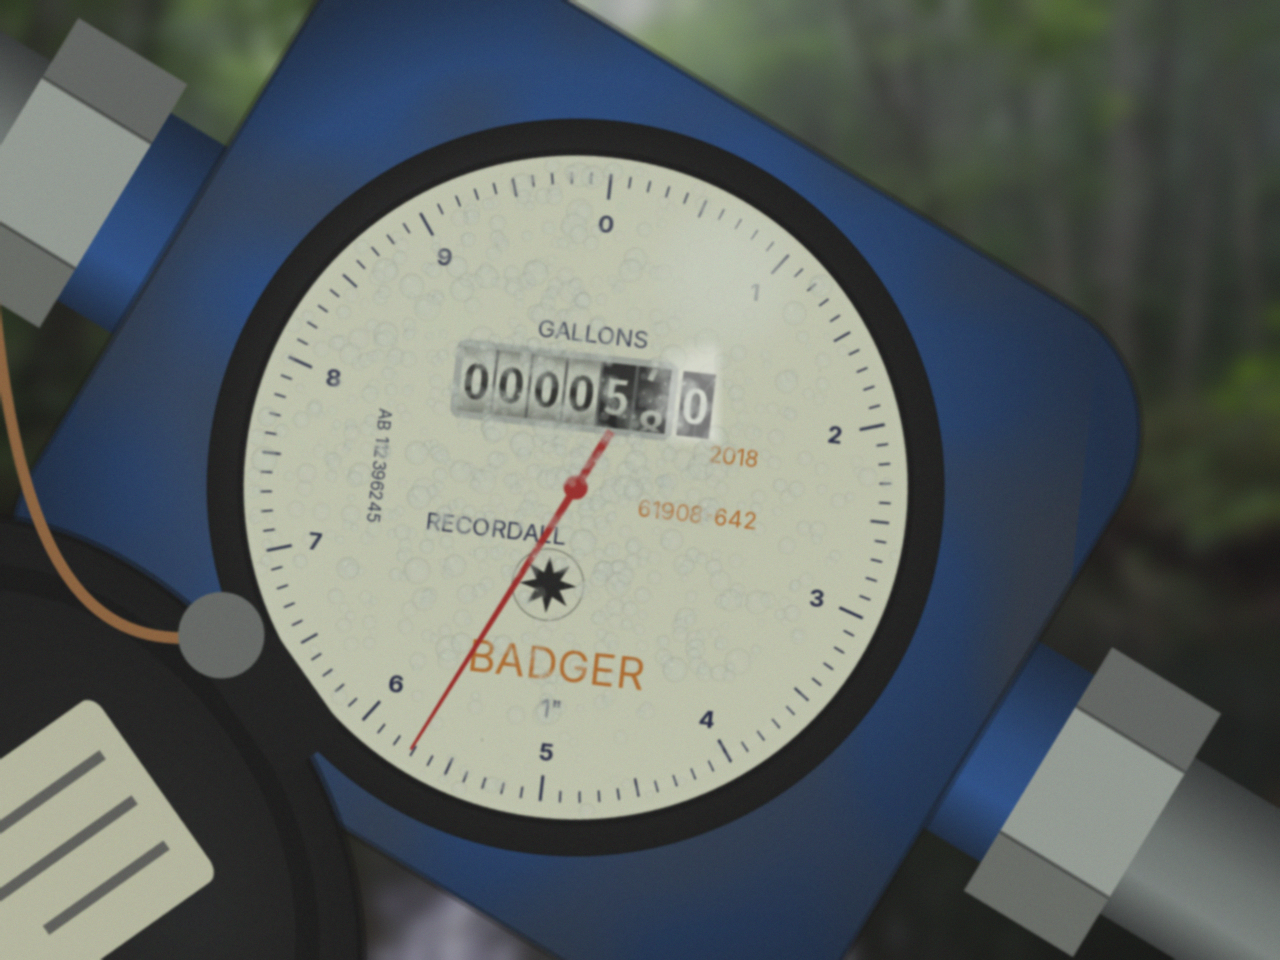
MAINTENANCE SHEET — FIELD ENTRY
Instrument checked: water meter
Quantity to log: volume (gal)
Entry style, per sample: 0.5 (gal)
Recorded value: 575.7 (gal)
